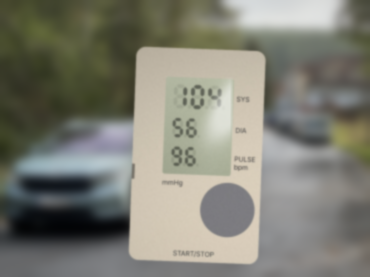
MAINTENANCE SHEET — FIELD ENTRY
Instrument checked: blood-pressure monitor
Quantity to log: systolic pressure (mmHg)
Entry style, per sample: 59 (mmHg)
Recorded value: 104 (mmHg)
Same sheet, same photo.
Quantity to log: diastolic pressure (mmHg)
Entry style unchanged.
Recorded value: 56 (mmHg)
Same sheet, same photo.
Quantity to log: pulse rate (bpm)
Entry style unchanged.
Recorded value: 96 (bpm)
